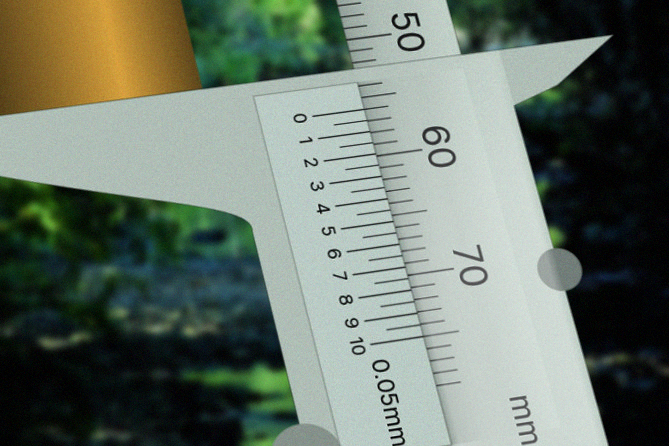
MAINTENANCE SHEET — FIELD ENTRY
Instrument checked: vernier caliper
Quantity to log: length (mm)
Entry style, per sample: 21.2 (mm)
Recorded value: 56.0 (mm)
